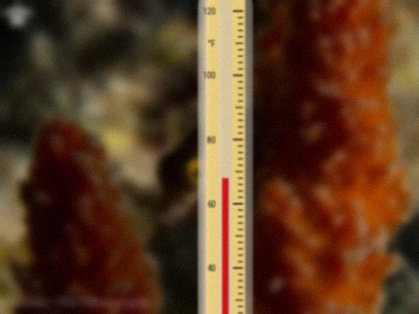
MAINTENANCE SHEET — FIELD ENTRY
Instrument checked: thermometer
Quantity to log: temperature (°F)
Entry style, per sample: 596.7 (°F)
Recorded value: 68 (°F)
